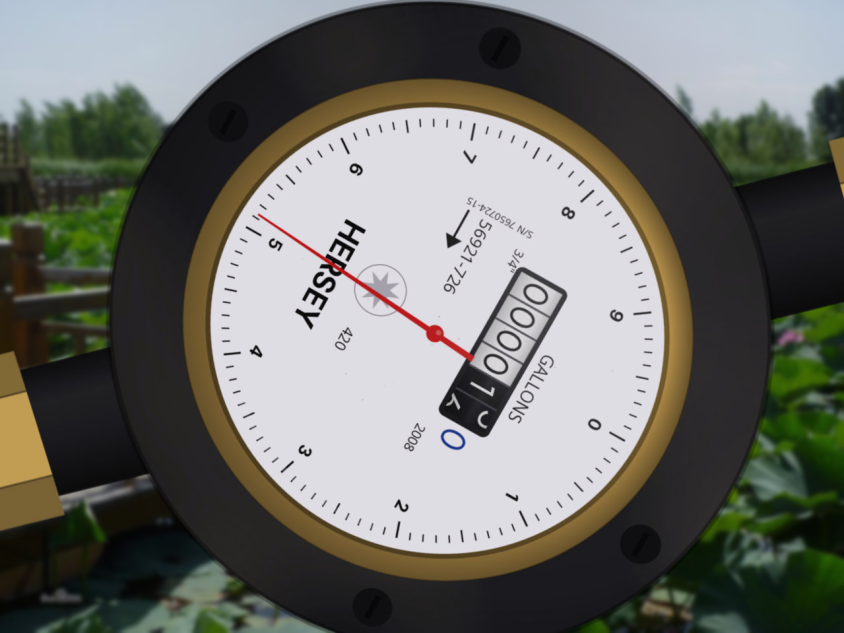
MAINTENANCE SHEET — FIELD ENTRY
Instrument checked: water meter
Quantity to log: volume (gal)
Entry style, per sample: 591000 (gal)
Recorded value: 155.1 (gal)
